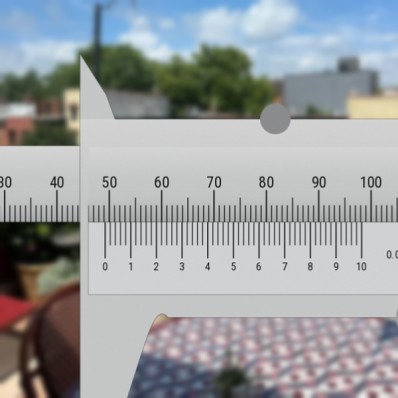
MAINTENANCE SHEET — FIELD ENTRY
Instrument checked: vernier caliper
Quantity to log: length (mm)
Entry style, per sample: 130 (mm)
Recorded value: 49.2 (mm)
